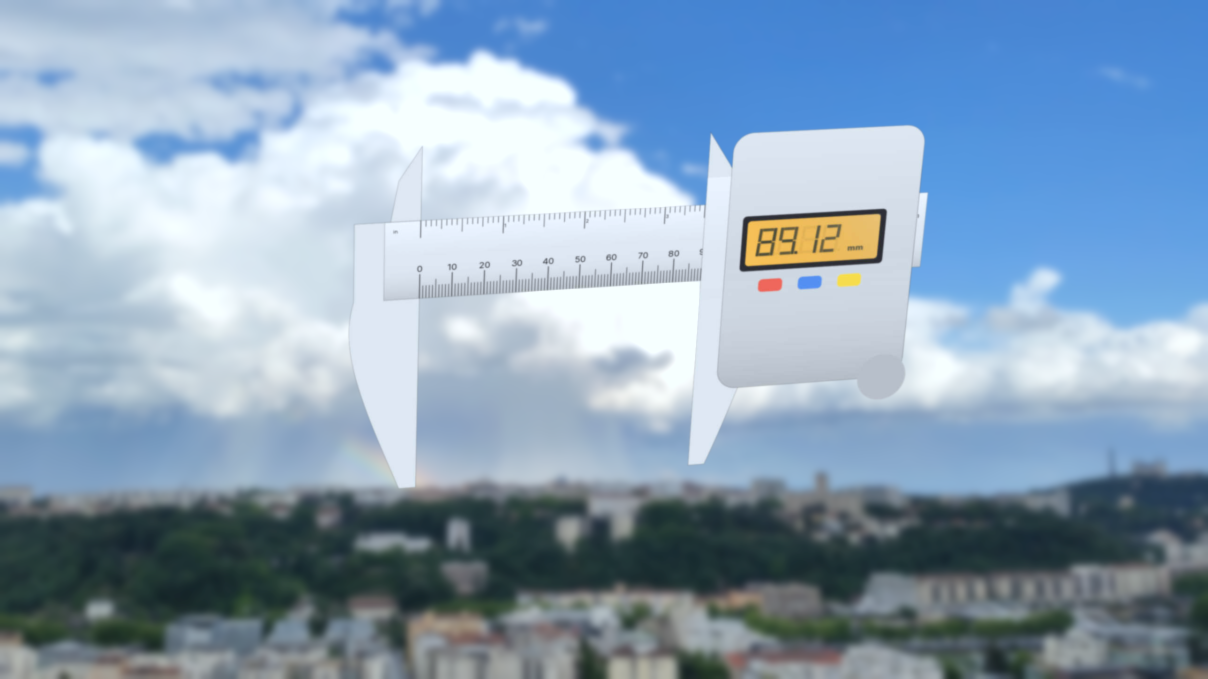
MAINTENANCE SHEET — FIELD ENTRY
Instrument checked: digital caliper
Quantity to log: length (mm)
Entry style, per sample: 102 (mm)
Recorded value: 89.12 (mm)
